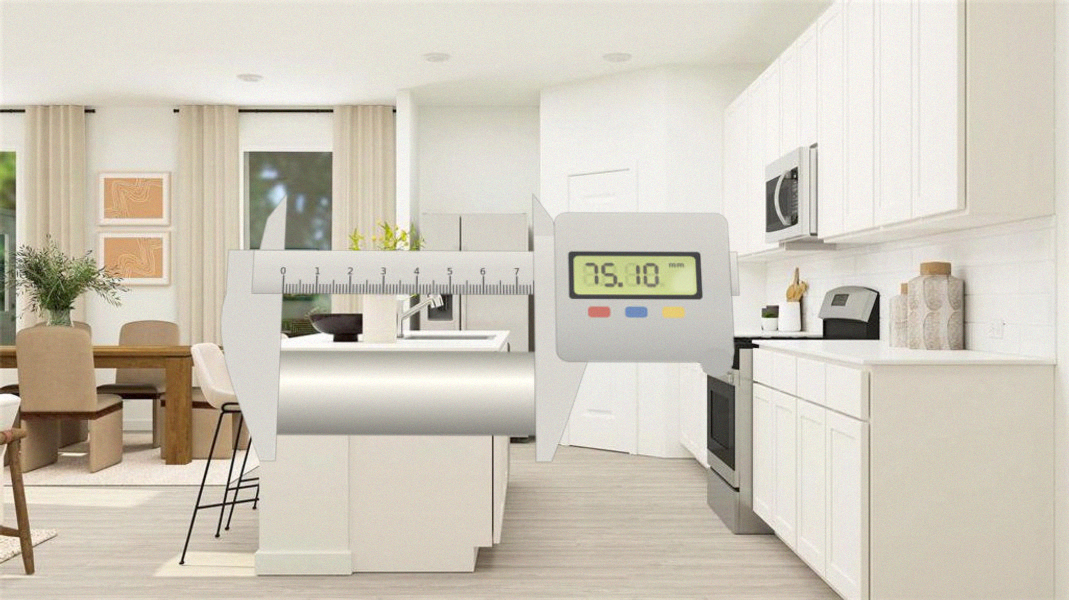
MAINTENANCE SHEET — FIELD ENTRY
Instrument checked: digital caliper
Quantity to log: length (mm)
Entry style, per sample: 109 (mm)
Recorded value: 75.10 (mm)
